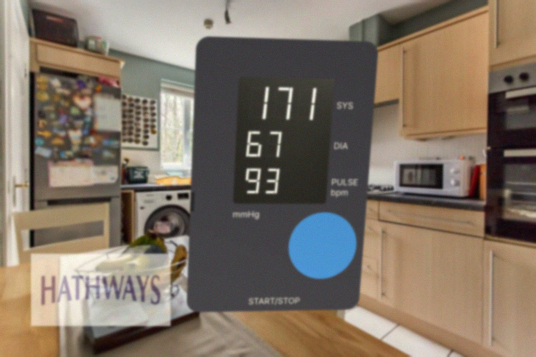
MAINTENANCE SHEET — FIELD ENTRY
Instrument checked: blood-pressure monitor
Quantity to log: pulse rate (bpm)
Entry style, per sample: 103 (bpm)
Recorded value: 93 (bpm)
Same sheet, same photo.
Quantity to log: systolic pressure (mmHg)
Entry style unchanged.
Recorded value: 171 (mmHg)
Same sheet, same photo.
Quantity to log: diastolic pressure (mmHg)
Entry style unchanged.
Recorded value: 67 (mmHg)
